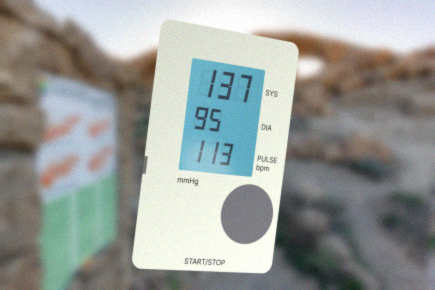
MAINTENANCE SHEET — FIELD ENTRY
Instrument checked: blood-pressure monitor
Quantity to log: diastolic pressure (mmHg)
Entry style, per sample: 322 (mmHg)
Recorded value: 95 (mmHg)
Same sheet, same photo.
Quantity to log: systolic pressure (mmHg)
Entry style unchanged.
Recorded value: 137 (mmHg)
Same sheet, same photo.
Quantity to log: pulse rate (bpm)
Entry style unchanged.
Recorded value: 113 (bpm)
